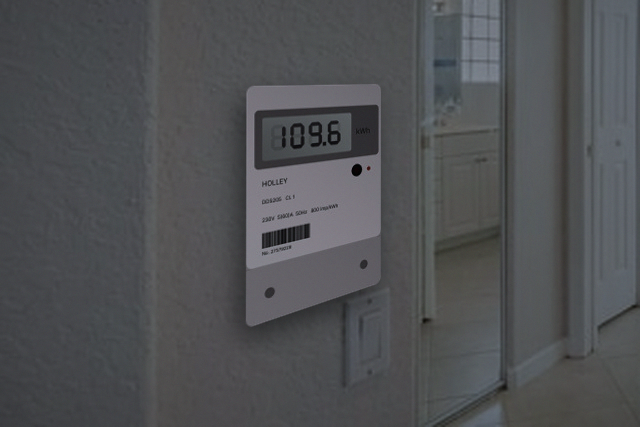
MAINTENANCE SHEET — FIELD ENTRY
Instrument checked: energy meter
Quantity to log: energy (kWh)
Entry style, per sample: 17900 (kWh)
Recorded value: 109.6 (kWh)
